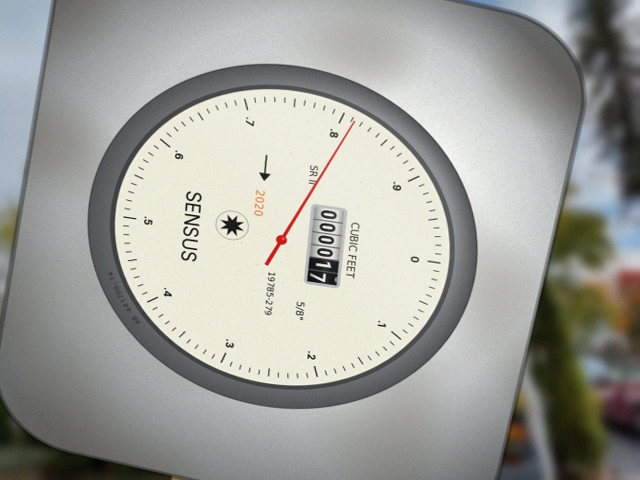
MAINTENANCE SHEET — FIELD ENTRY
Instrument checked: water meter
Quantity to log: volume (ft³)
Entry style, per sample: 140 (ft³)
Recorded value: 16.81 (ft³)
